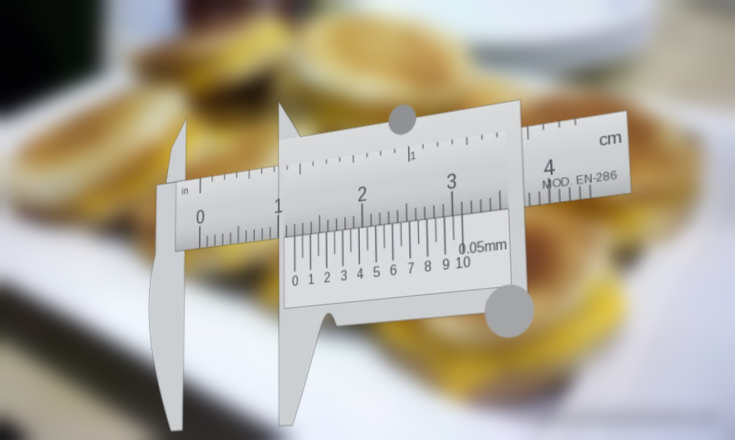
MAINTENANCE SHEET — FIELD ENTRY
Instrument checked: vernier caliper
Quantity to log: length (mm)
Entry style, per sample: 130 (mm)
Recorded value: 12.0 (mm)
